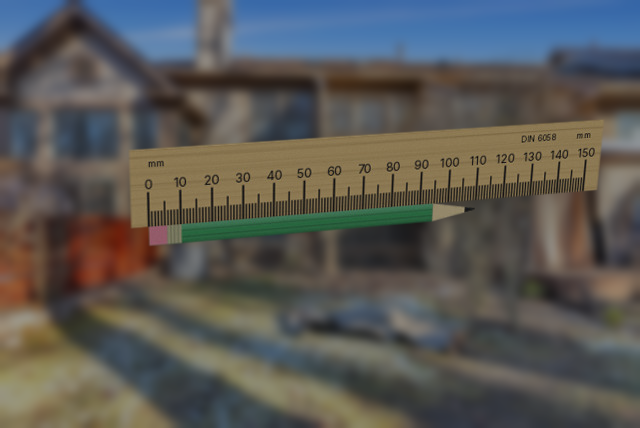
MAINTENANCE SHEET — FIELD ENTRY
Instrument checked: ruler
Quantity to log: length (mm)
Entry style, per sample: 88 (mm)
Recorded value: 110 (mm)
